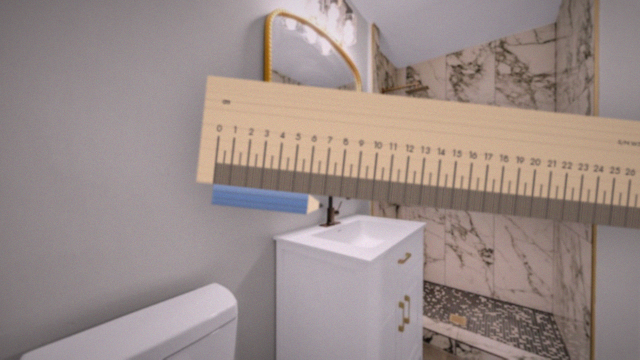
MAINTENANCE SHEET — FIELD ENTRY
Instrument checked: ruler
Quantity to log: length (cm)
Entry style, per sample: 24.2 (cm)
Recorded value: 7 (cm)
